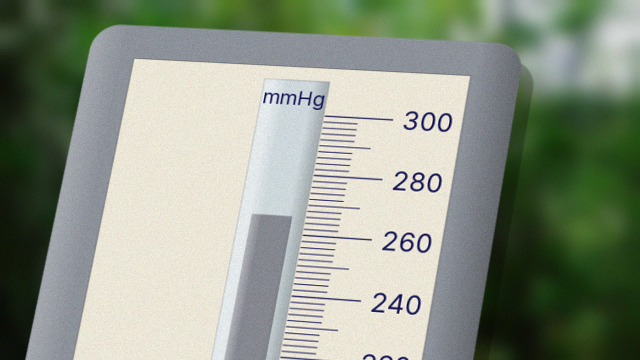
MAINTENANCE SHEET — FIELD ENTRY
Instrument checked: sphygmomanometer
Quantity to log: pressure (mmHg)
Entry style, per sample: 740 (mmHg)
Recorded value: 266 (mmHg)
